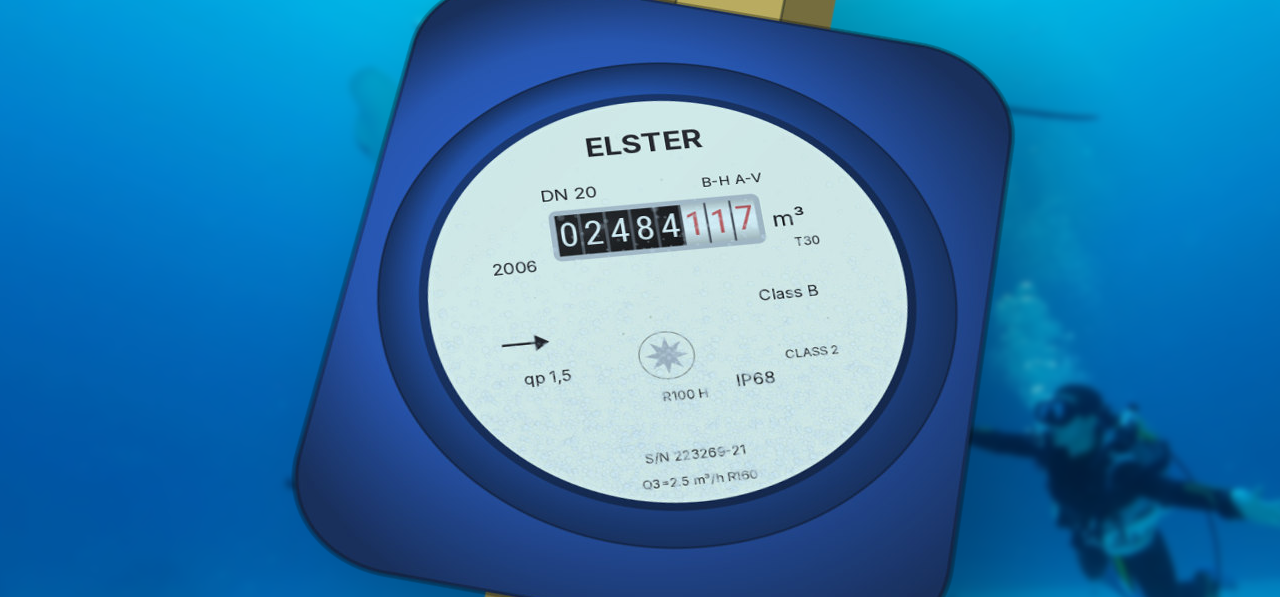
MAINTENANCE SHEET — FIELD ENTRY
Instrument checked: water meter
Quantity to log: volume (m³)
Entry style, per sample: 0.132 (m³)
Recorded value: 2484.117 (m³)
